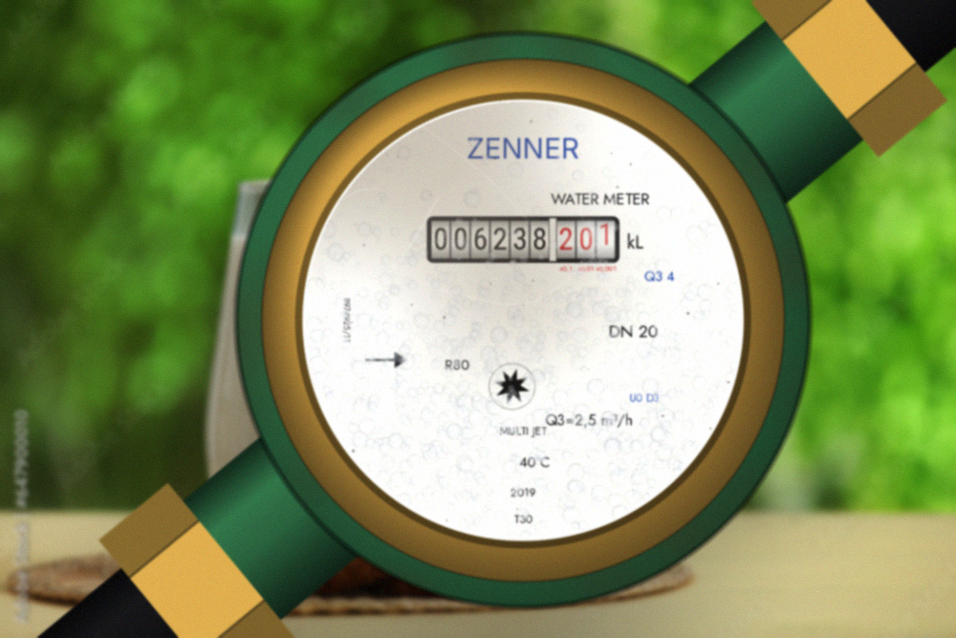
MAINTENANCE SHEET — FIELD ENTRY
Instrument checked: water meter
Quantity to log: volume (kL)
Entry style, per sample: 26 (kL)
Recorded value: 6238.201 (kL)
